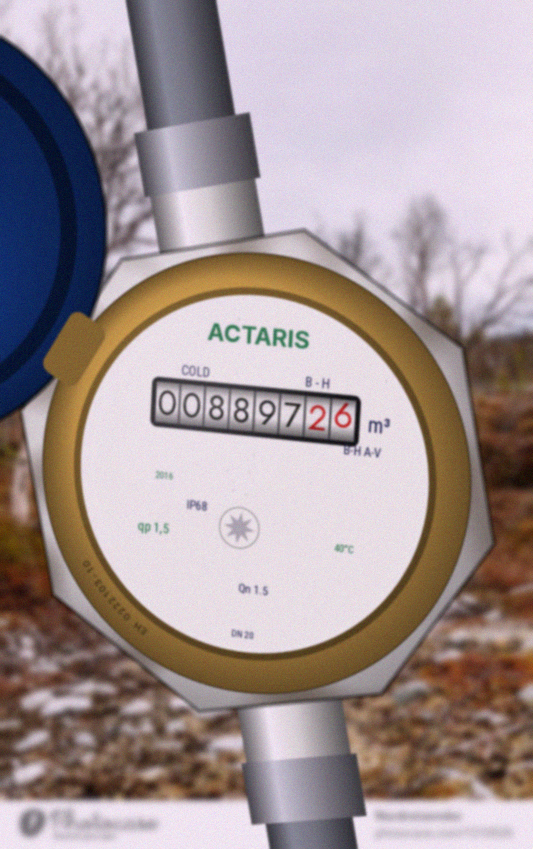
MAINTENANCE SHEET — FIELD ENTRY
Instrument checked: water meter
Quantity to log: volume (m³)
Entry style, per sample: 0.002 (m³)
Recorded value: 8897.26 (m³)
